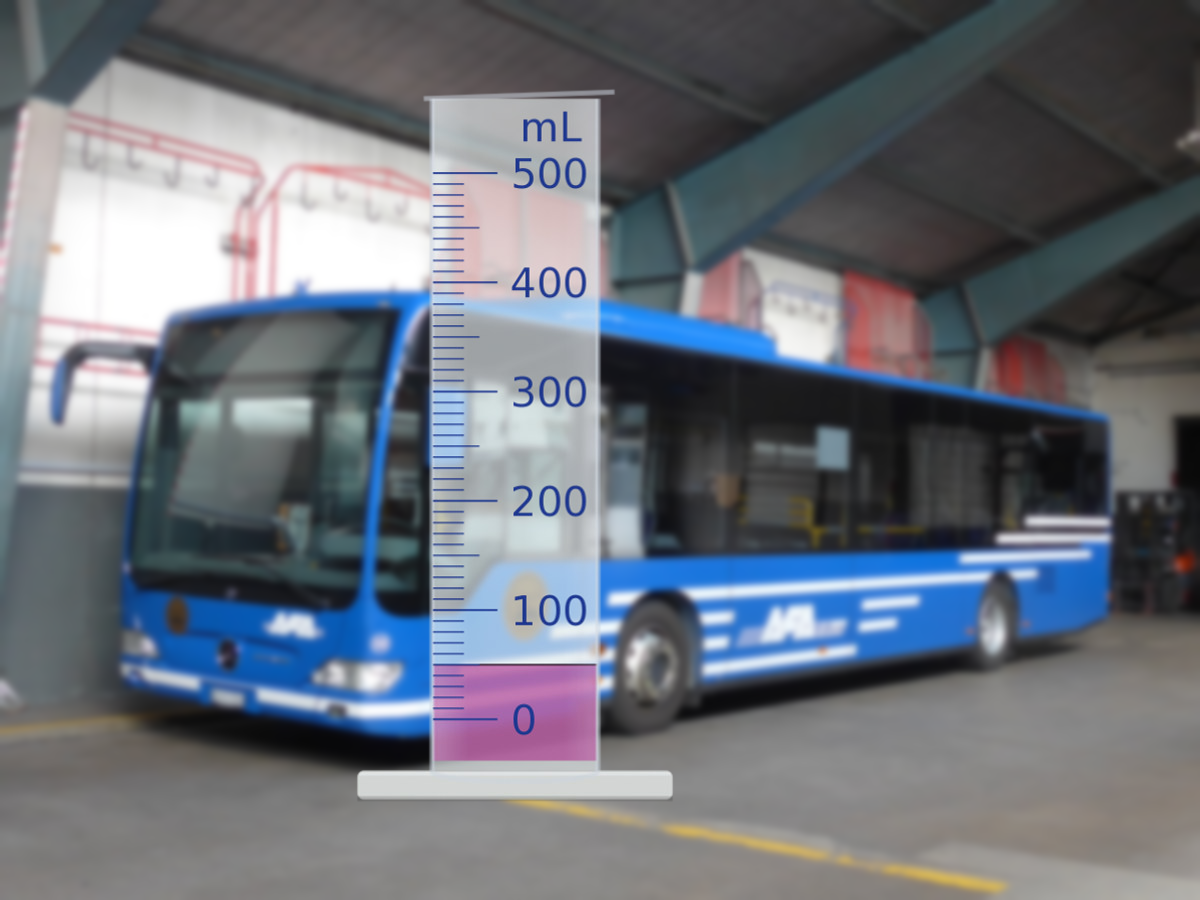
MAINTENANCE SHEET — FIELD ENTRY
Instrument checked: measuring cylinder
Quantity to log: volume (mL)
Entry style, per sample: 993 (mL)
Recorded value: 50 (mL)
